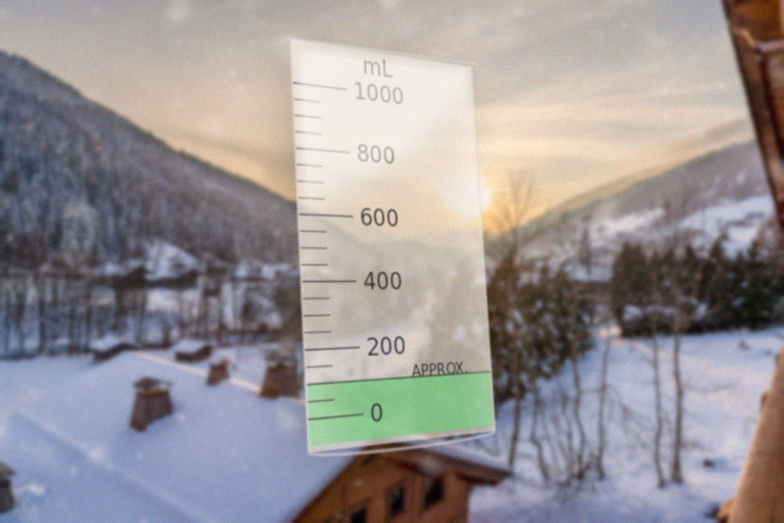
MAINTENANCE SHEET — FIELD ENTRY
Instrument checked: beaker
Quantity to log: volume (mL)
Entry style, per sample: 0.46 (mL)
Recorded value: 100 (mL)
